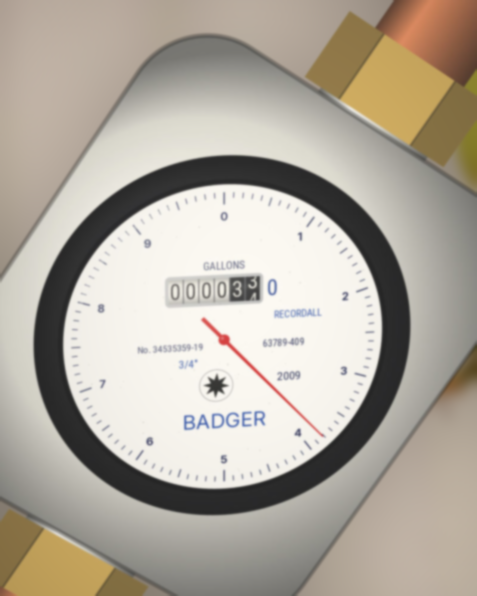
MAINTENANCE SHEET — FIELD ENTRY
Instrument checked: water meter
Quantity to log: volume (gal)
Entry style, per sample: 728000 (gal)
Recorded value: 333.8 (gal)
